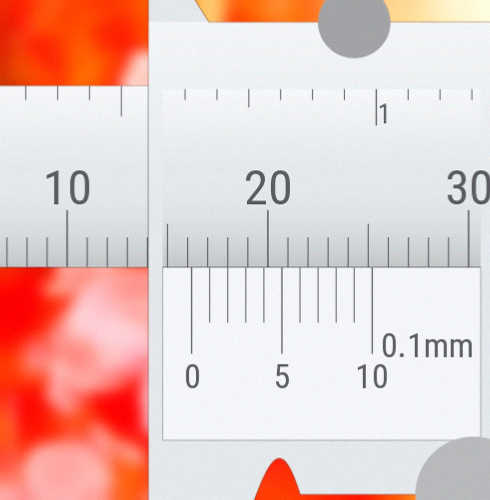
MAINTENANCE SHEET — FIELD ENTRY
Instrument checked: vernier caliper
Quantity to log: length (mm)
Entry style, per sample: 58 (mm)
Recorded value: 16.2 (mm)
